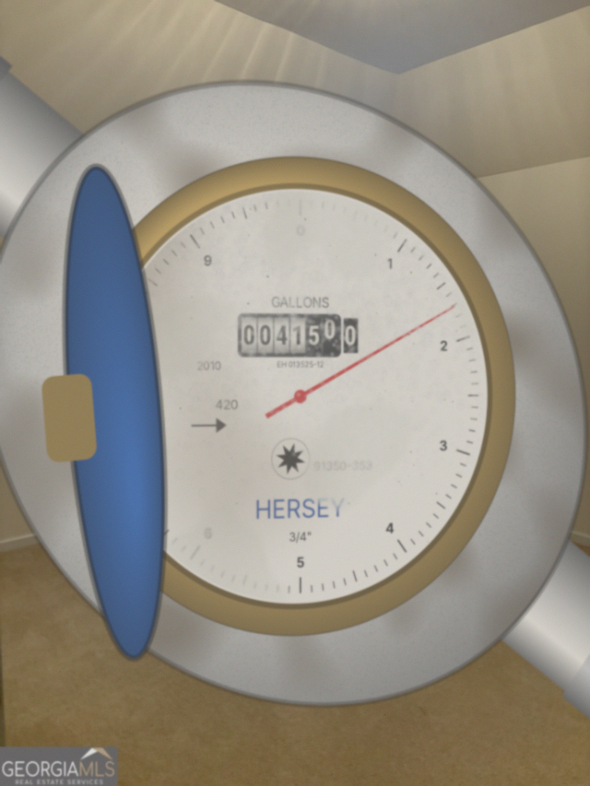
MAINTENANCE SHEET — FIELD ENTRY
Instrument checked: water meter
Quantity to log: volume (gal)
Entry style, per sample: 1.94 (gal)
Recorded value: 41501.7 (gal)
